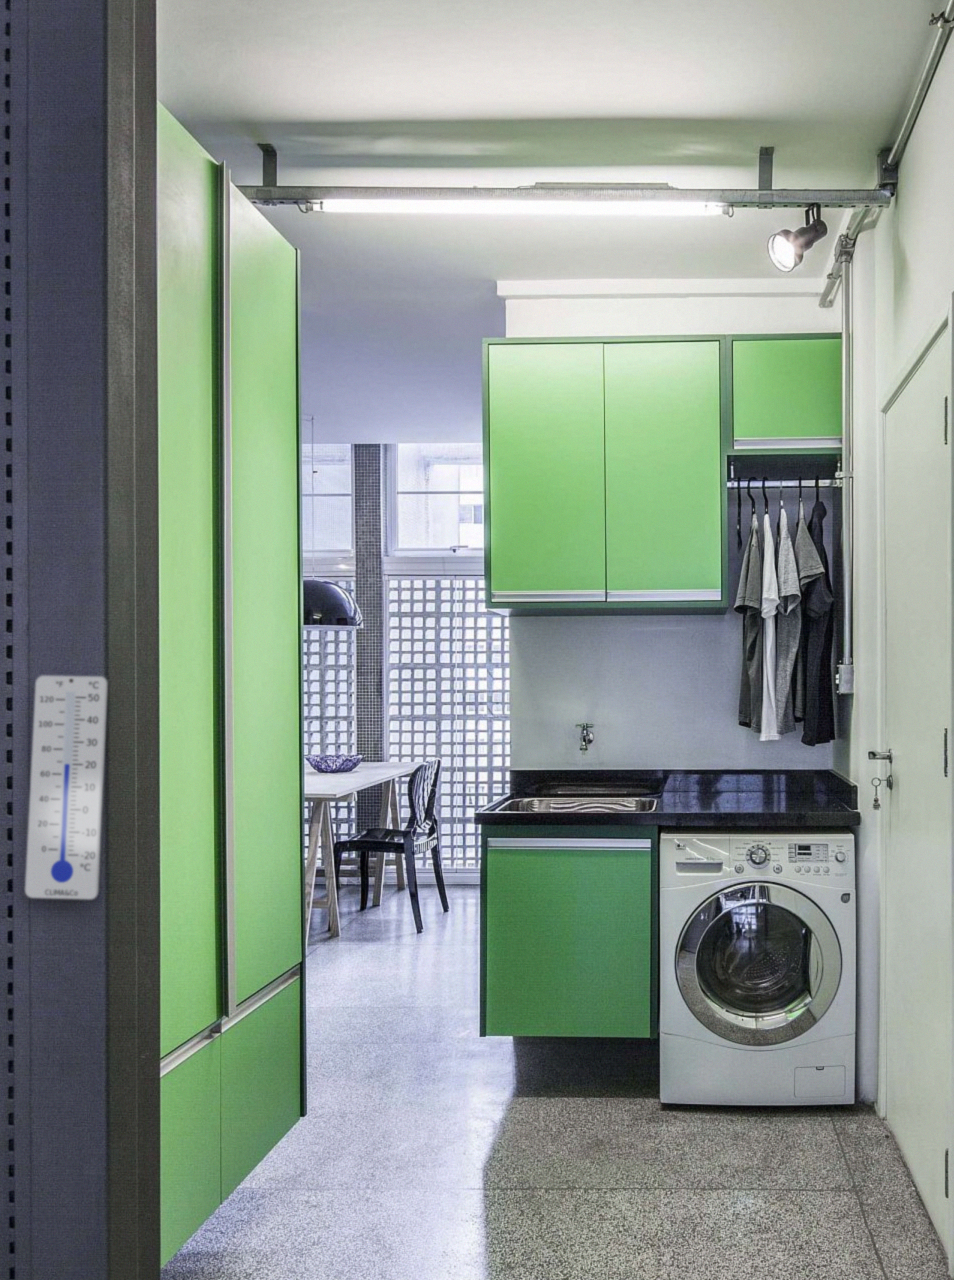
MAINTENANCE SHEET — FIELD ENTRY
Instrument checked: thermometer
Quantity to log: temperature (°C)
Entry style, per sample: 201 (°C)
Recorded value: 20 (°C)
